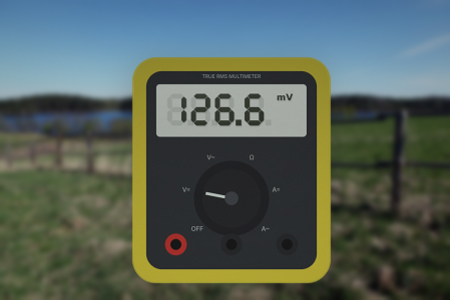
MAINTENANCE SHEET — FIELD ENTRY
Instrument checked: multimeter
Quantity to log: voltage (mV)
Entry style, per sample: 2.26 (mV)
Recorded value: 126.6 (mV)
